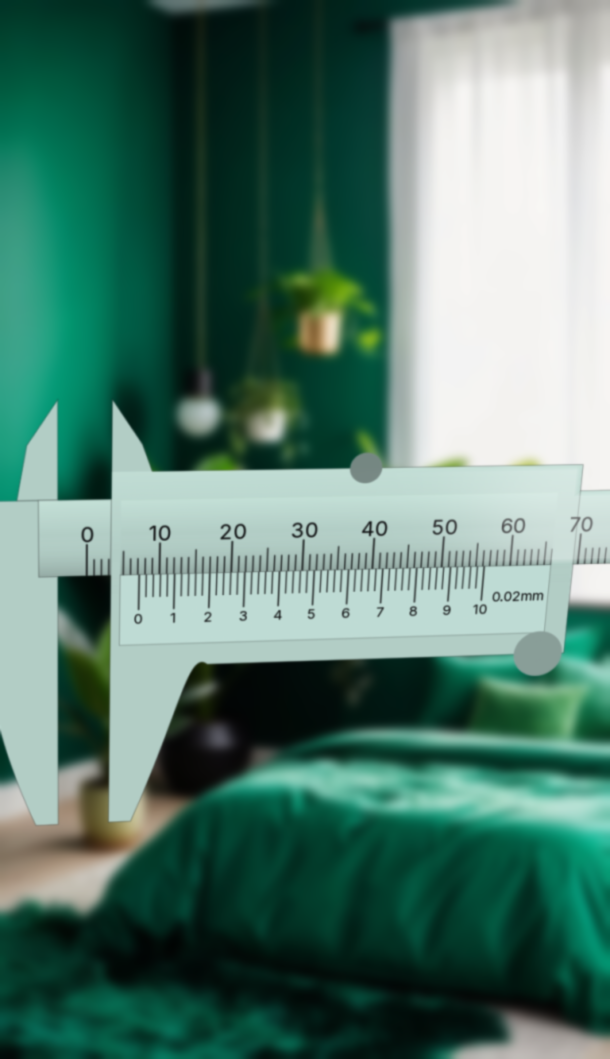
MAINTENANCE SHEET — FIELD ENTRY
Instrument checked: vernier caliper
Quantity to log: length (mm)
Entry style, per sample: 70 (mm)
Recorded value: 7.2 (mm)
